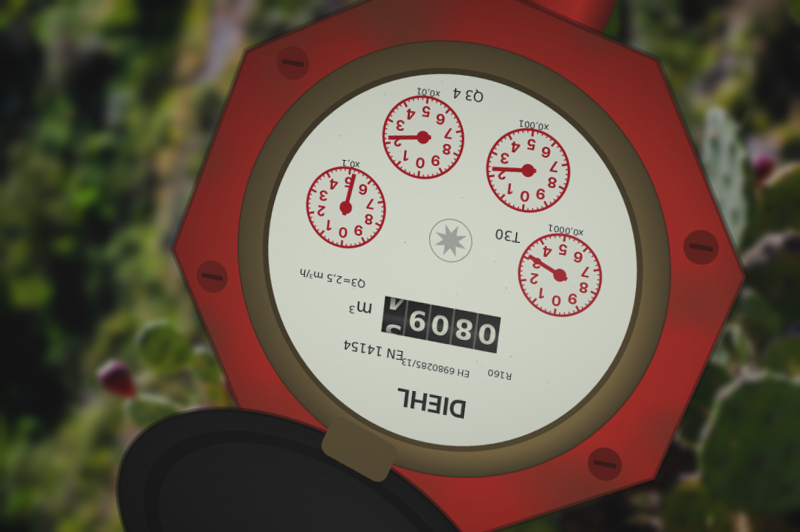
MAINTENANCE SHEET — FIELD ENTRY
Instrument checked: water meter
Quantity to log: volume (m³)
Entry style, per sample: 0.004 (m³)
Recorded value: 8093.5223 (m³)
